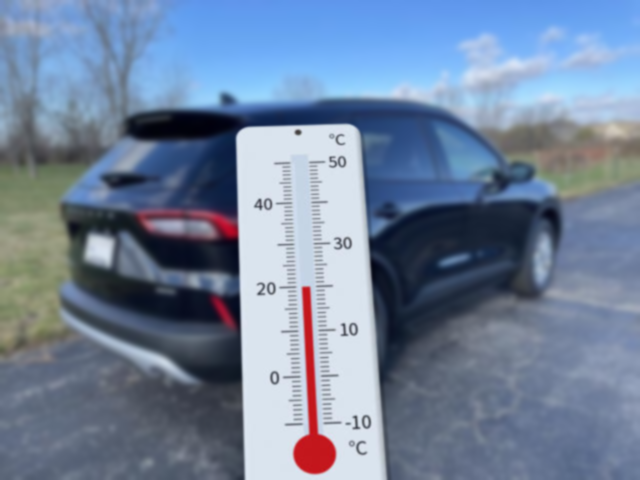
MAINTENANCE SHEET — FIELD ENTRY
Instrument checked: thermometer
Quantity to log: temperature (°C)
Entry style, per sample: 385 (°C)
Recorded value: 20 (°C)
